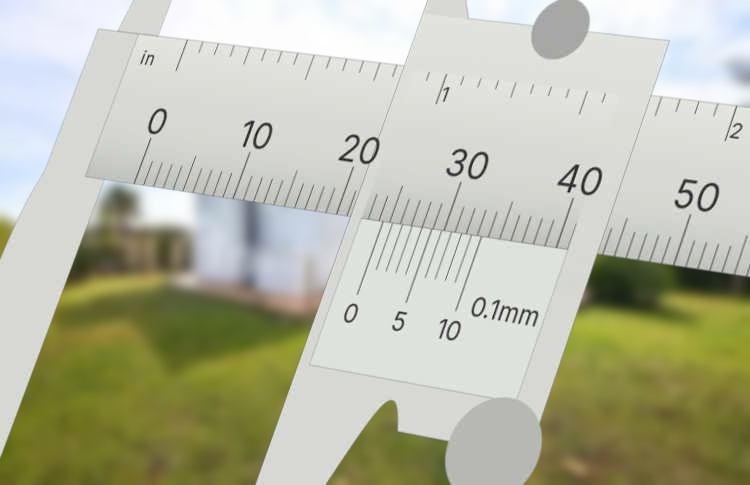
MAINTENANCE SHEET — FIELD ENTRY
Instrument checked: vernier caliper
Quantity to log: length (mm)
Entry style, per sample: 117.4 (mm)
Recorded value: 24.4 (mm)
